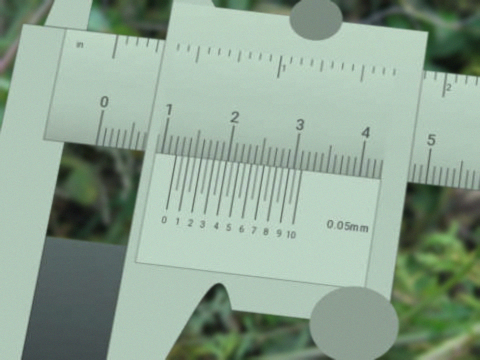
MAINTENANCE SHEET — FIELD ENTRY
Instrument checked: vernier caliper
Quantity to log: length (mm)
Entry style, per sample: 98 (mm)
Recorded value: 12.2 (mm)
